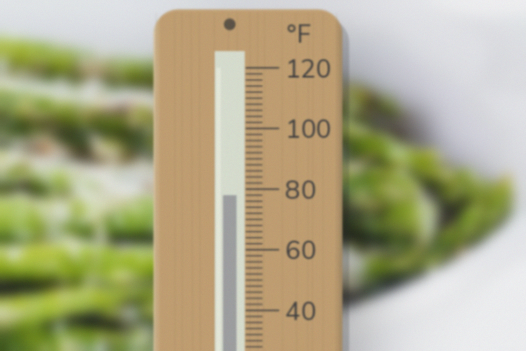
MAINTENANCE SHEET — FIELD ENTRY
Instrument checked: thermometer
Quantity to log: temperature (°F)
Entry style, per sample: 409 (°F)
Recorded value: 78 (°F)
